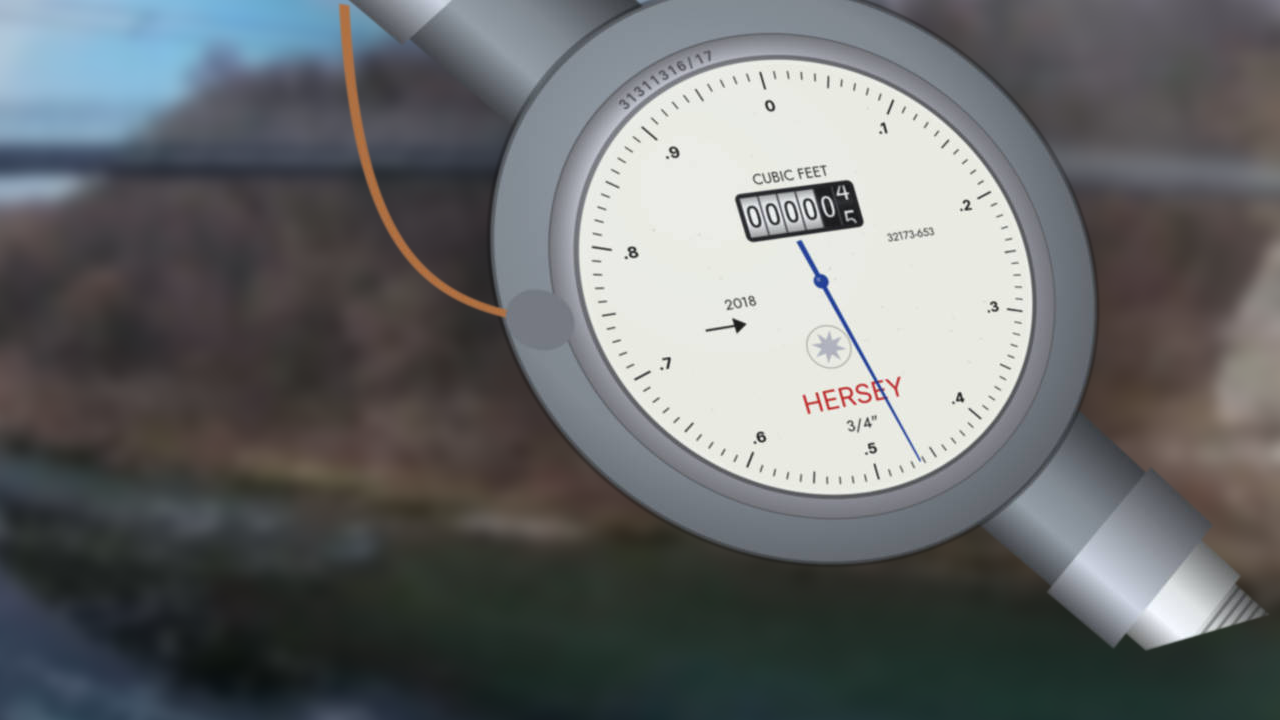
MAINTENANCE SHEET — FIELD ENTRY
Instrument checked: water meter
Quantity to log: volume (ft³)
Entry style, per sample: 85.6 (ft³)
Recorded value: 4.46 (ft³)
